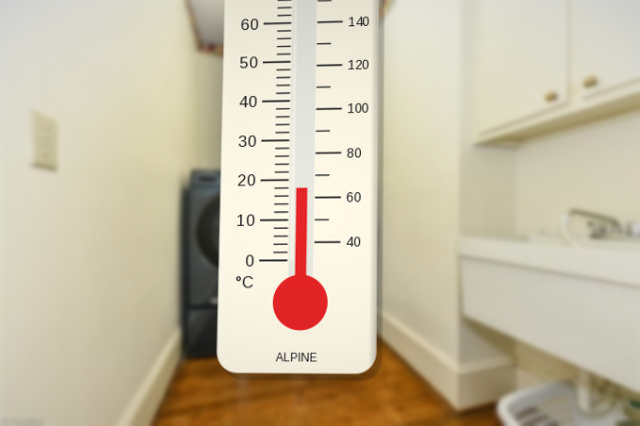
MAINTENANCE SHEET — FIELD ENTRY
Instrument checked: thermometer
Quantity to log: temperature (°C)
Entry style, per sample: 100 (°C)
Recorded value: 18 (°C)
